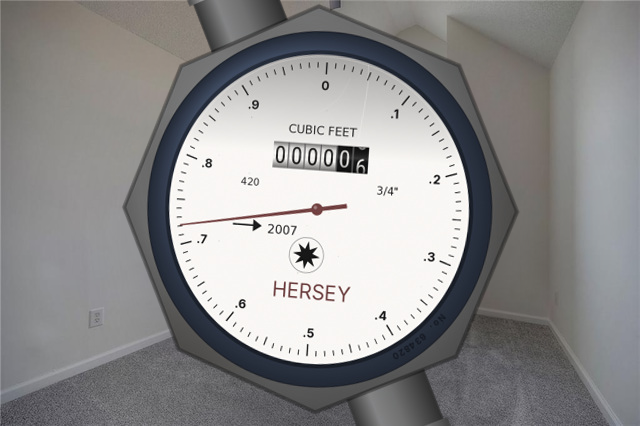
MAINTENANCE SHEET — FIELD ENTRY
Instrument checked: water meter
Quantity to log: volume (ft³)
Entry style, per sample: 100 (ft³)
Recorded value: 5.72 (ft³)
